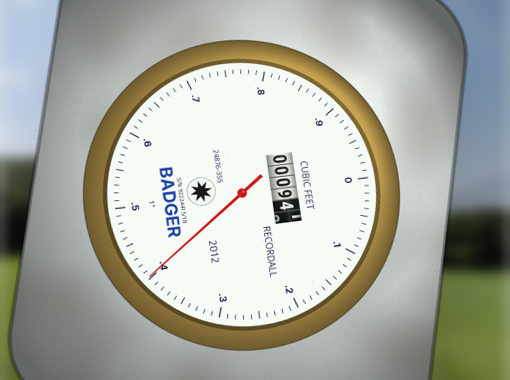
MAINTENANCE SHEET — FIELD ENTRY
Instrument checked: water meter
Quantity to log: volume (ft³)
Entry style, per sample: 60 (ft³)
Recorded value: 941.40 (ft³)
